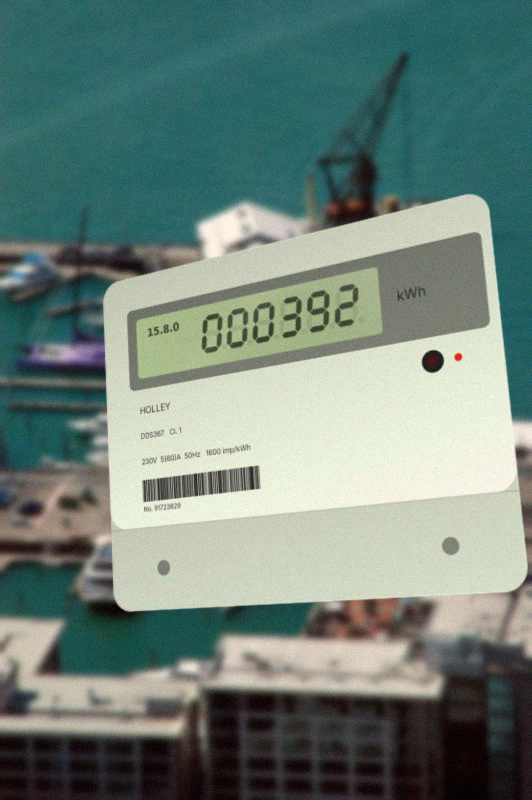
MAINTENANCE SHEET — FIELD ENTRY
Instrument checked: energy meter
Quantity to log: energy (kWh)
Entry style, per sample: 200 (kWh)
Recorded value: 392 (kWh)
